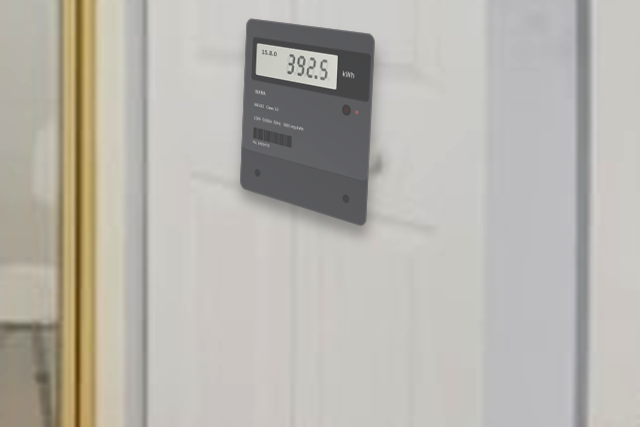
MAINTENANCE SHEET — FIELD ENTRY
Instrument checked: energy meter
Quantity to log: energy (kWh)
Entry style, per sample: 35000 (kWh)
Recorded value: 392.5 (kWh)
